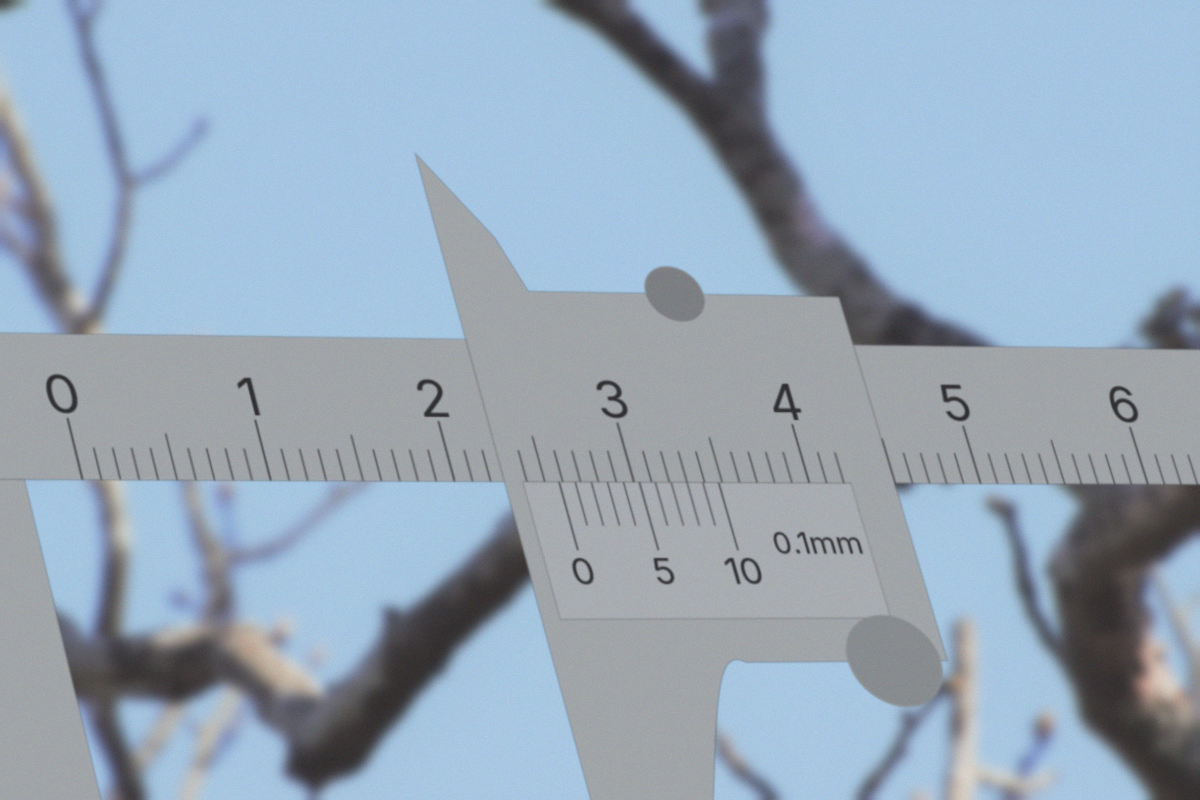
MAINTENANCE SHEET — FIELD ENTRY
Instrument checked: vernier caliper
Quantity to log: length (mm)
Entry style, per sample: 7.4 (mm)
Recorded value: 25.8 (mm)
